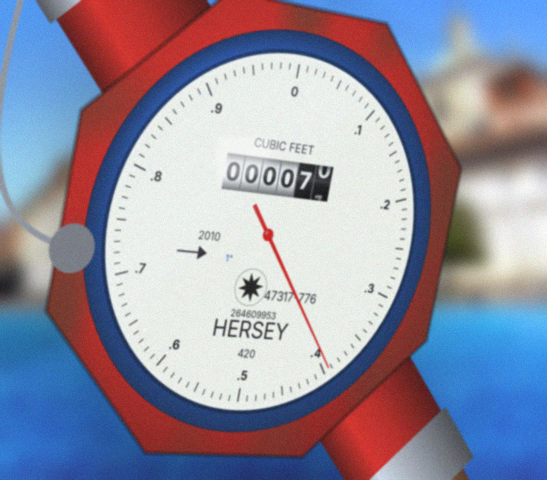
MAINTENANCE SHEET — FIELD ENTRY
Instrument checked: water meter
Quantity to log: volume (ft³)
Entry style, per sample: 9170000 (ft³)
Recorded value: 70.39 (ft³)
